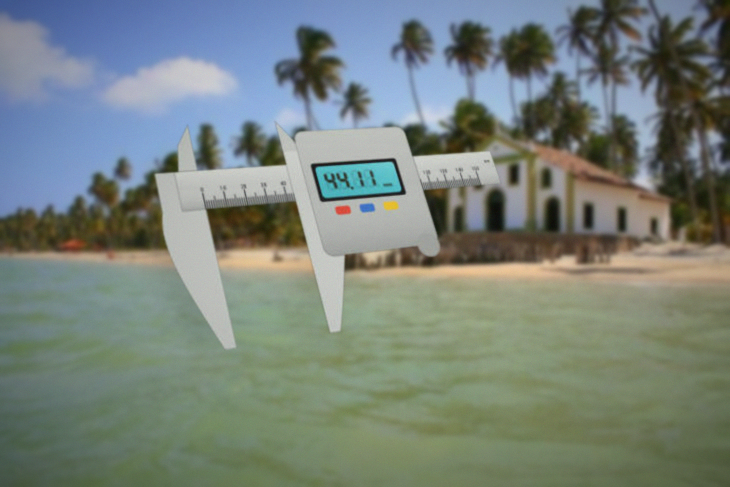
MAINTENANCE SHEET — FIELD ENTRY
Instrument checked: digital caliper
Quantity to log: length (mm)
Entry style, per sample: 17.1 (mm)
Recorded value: 44.11 (mm)
